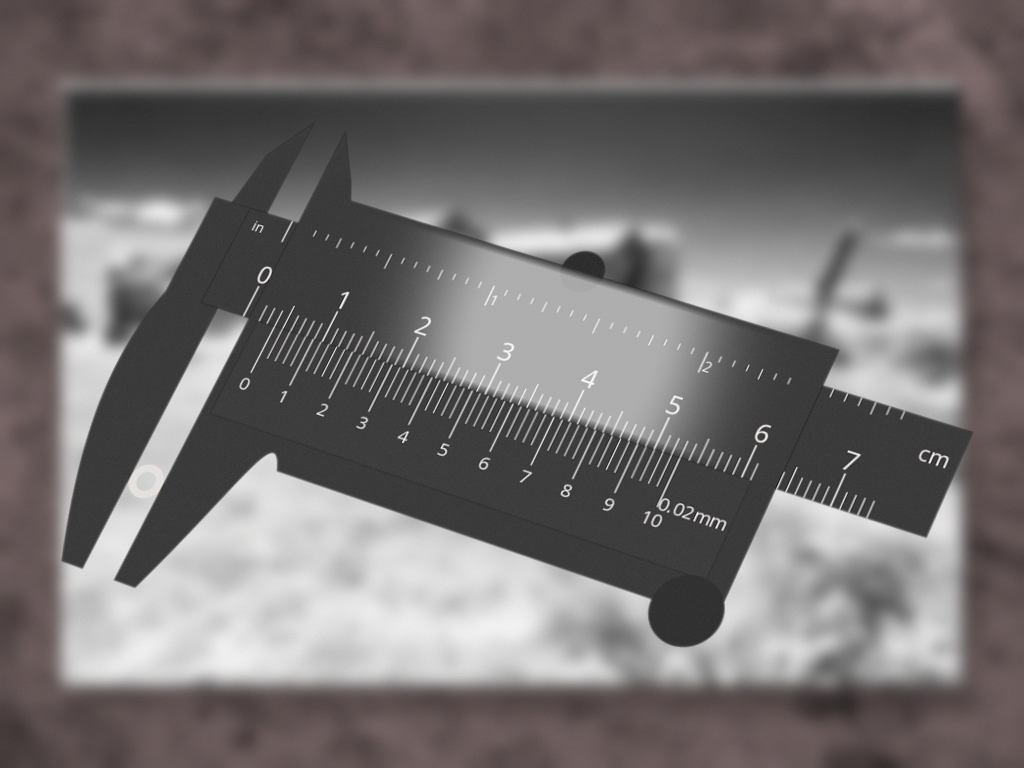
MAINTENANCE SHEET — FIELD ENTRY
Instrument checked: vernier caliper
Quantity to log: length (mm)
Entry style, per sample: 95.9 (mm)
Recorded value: 4.0 (mm)
